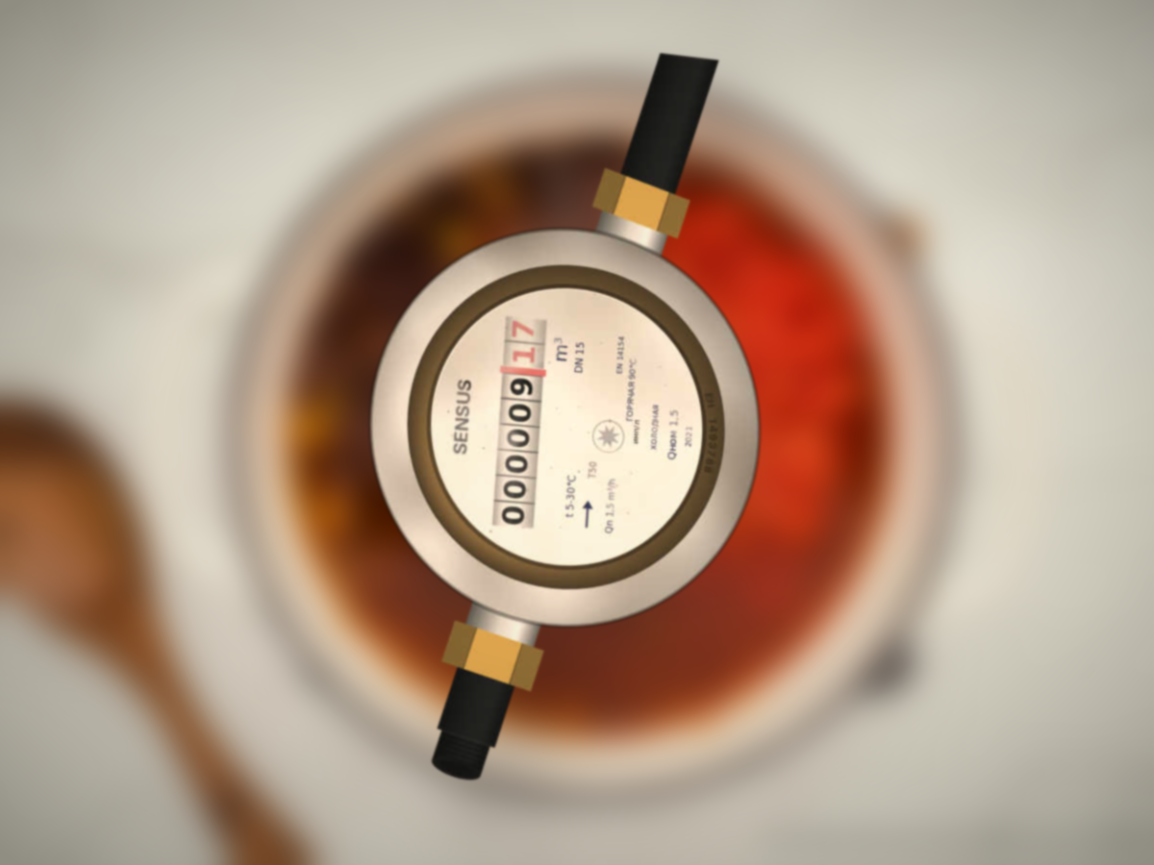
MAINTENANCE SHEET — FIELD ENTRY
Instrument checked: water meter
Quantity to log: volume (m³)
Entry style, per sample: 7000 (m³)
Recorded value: 9.17 (m³)
